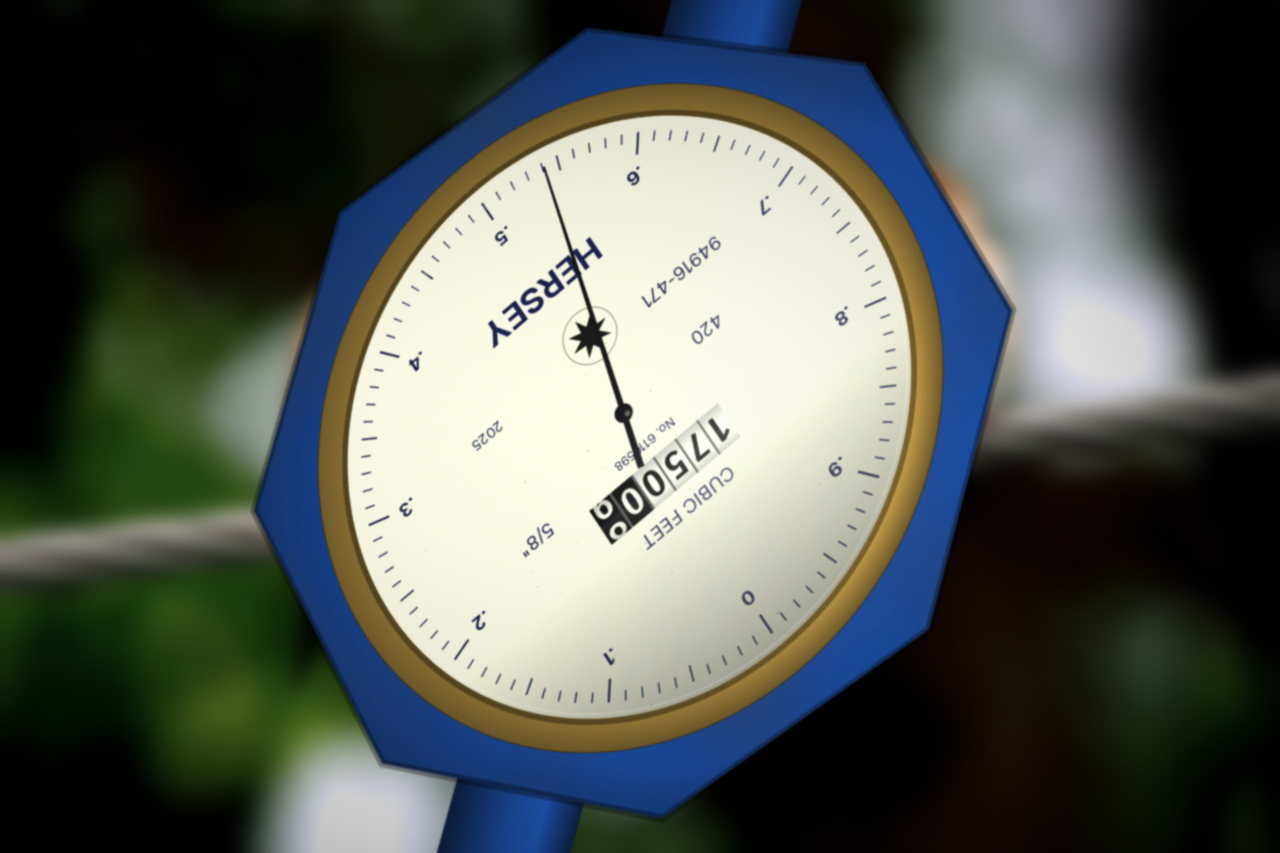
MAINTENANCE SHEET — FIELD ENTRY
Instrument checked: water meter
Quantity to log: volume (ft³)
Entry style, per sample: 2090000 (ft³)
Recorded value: 175008.54 (ft³)
